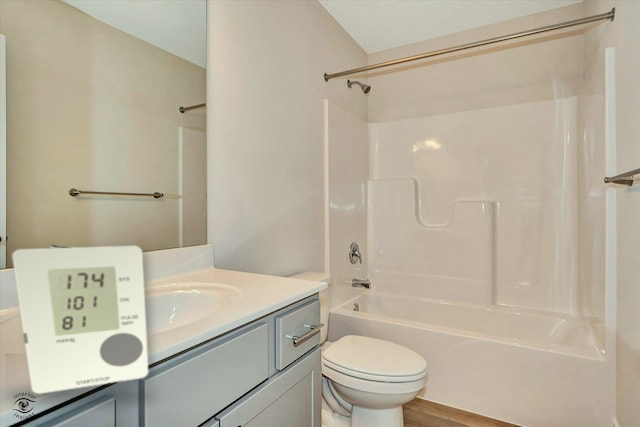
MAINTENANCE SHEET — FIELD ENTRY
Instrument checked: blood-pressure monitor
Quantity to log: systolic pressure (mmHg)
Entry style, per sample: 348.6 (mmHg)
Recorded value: 174 (mmHg)
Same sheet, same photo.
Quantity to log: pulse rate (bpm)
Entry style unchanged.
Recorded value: 81 (bpm)
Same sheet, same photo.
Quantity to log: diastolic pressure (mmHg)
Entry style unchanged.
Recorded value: 101 (mmHg)
